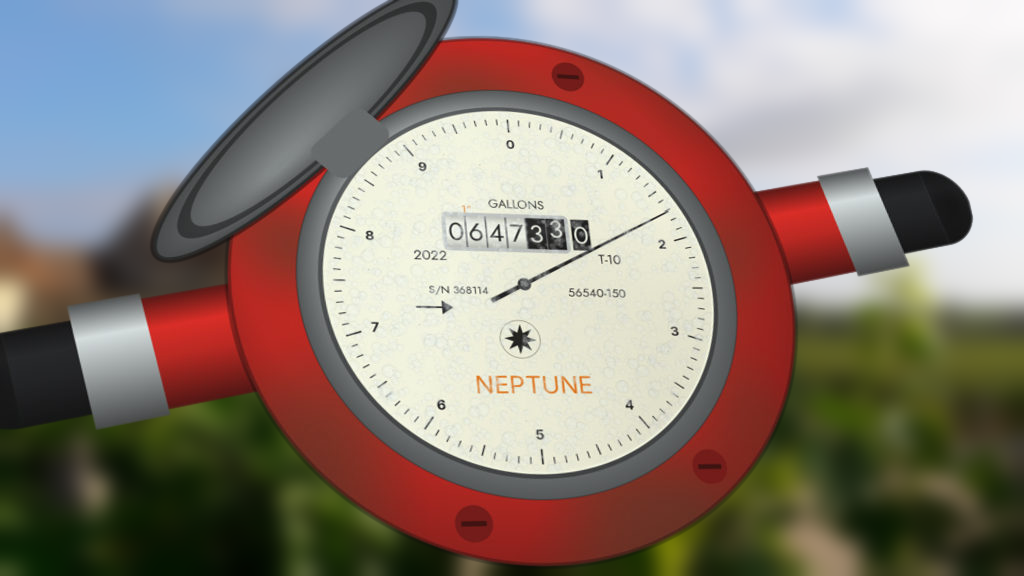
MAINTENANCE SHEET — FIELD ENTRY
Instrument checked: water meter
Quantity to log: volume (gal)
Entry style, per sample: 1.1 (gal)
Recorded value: 647331.7 (gal)
